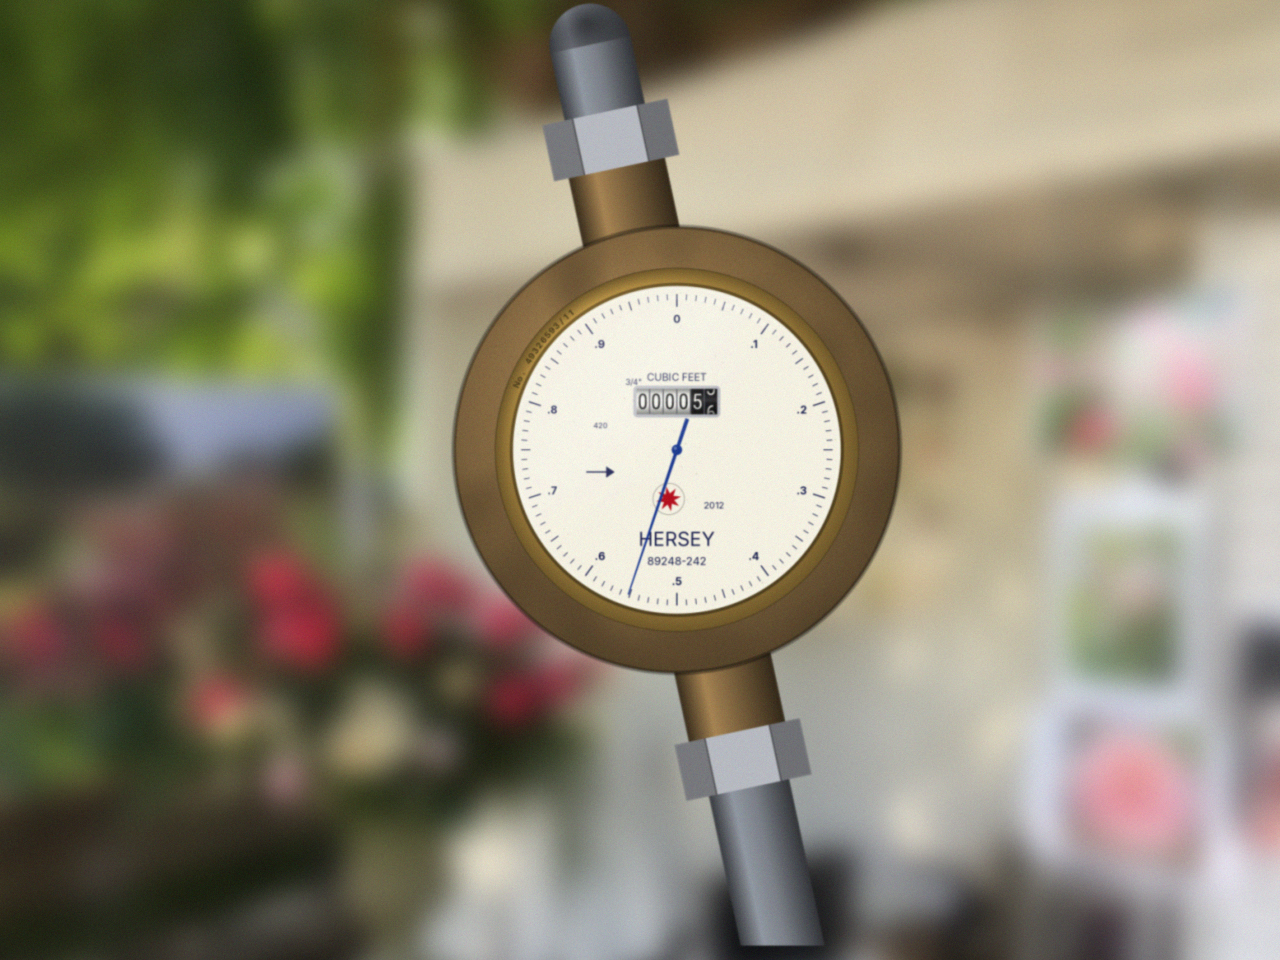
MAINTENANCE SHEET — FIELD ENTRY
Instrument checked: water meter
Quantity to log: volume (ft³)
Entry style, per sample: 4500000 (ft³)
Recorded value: 55.55 (ft³)
